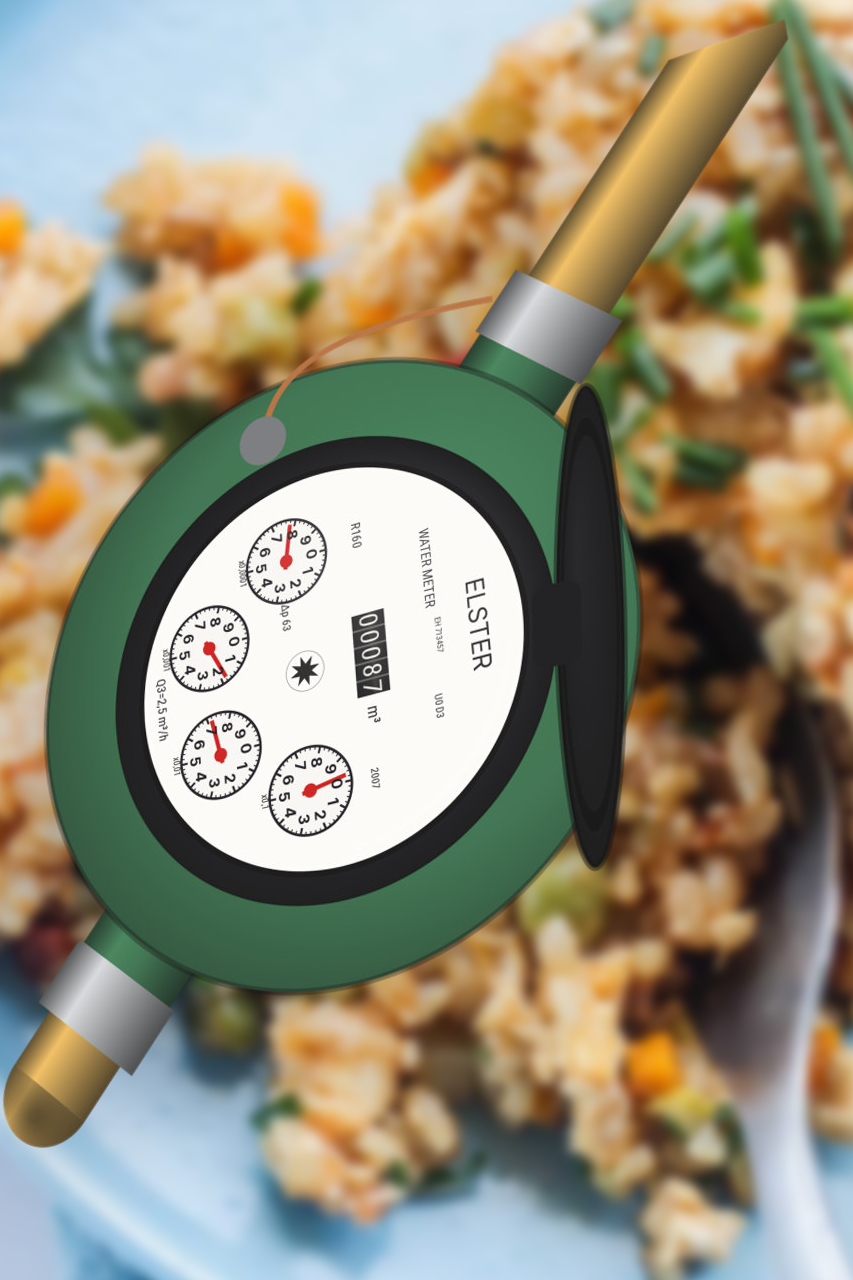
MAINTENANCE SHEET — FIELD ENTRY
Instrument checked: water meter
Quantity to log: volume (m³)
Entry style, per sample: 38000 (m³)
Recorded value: 86.9717 (m³)
